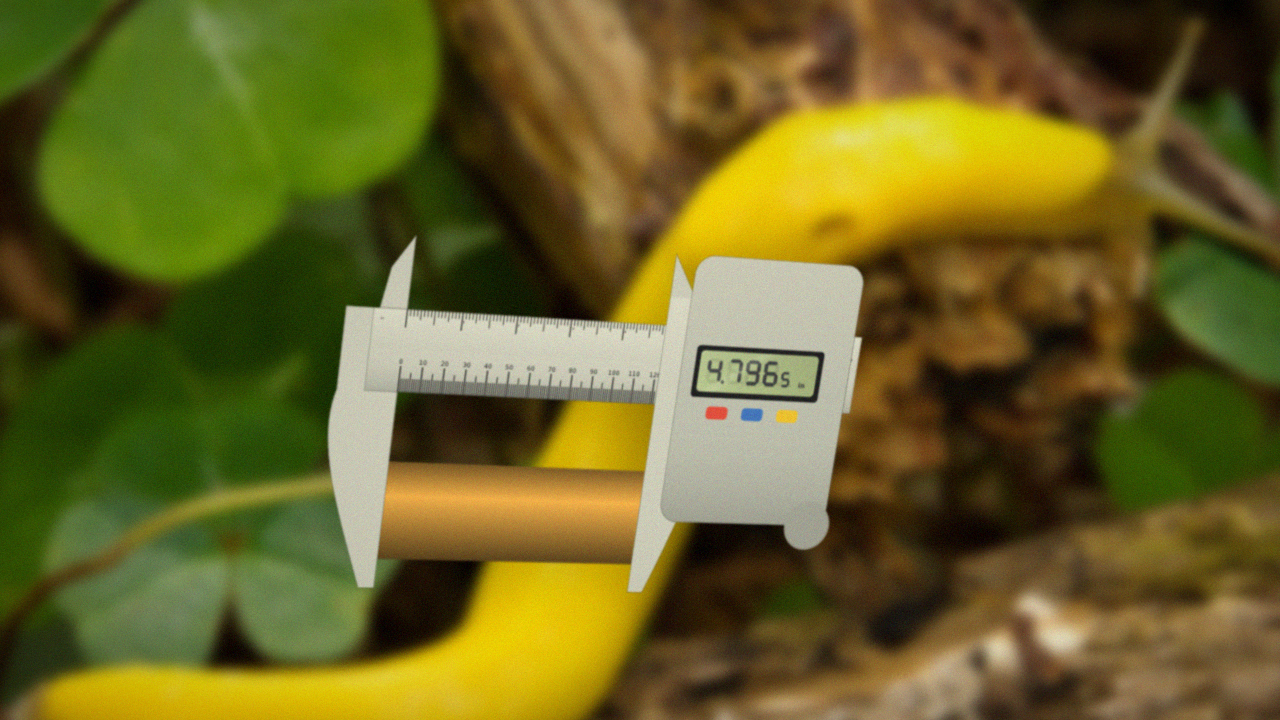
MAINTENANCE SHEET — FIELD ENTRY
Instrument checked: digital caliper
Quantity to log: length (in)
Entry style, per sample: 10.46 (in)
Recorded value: 4.7965 (in)
